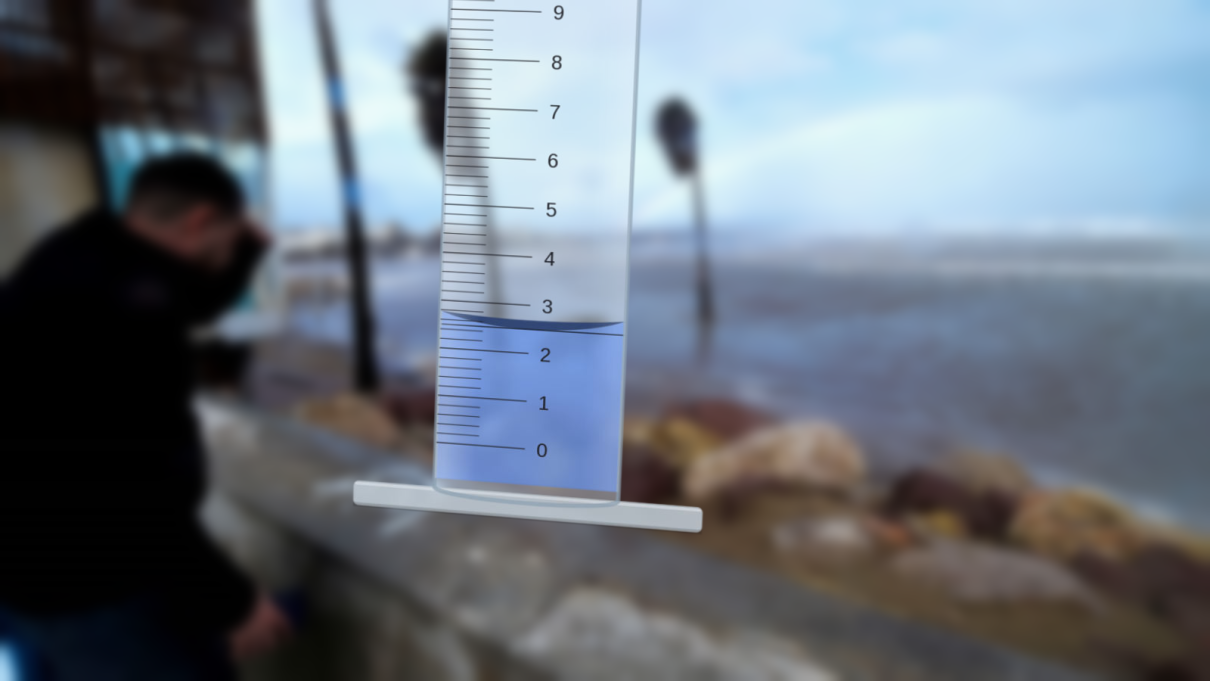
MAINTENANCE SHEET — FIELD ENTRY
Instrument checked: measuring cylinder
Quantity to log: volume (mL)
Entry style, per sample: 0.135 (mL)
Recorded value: 2.5 (mL)
